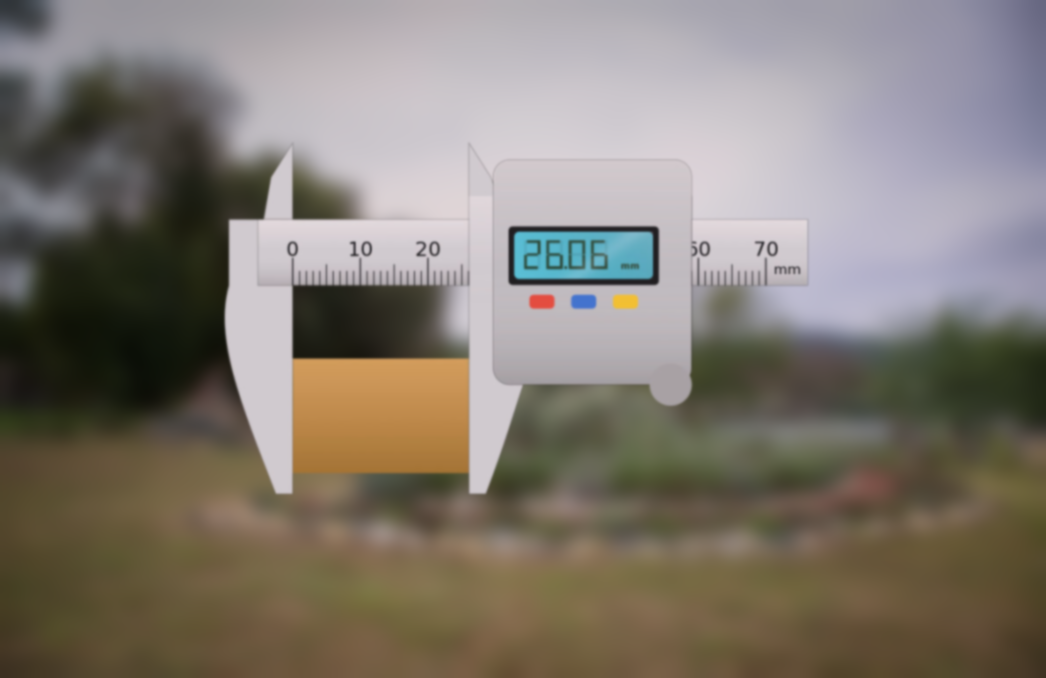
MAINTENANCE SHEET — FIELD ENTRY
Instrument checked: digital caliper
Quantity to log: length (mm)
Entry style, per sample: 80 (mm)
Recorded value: 26.06 (mm)
